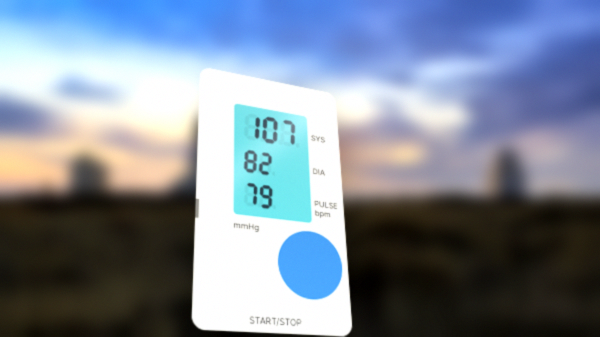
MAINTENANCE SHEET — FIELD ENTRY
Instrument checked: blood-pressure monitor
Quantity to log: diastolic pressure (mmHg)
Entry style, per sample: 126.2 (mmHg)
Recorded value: 82 (mmHg)
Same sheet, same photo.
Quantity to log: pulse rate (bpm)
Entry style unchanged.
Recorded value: 79 (bpm)
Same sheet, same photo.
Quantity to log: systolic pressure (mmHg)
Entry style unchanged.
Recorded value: 107 (mmHg)
